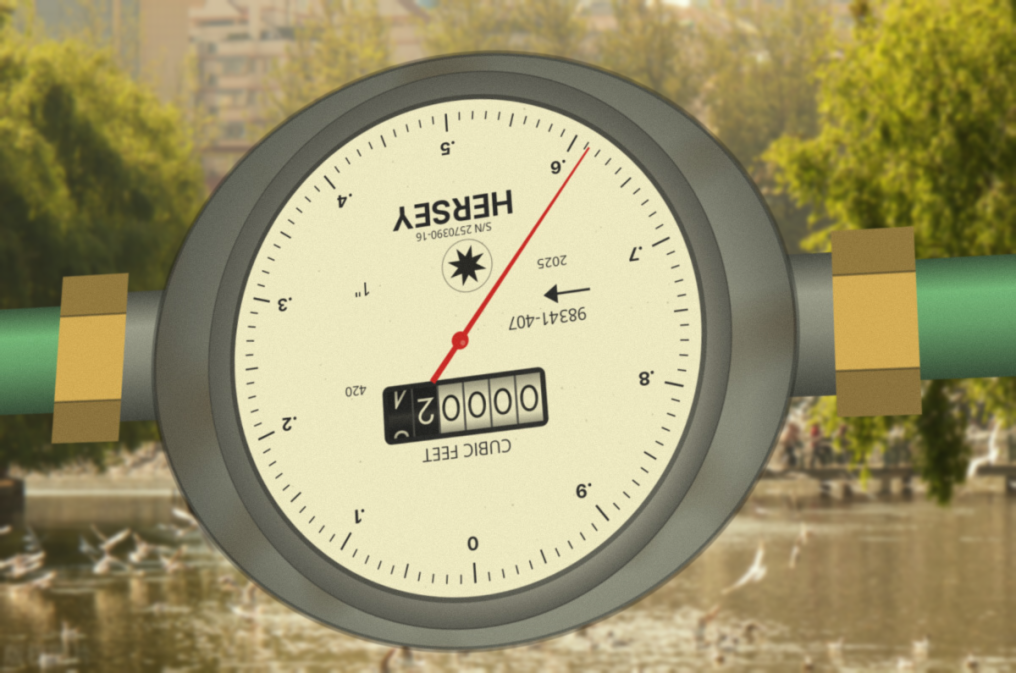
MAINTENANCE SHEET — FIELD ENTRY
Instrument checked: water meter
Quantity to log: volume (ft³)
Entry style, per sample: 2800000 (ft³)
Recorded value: 23.61 (ft³)
